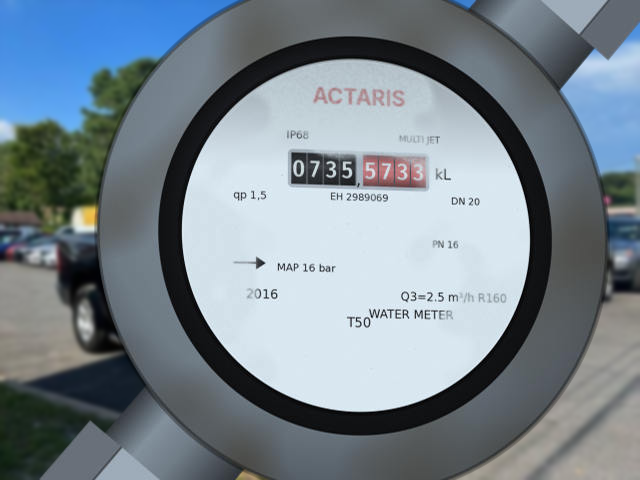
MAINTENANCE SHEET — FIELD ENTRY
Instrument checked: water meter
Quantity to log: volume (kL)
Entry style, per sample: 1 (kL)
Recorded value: 735.5733 (kL)
